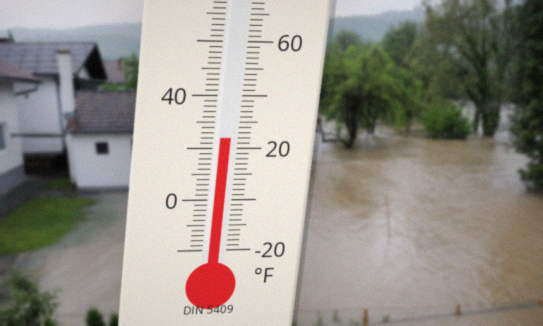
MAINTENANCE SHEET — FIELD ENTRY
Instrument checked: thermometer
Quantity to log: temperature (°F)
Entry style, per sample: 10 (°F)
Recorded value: 24 (°F)
